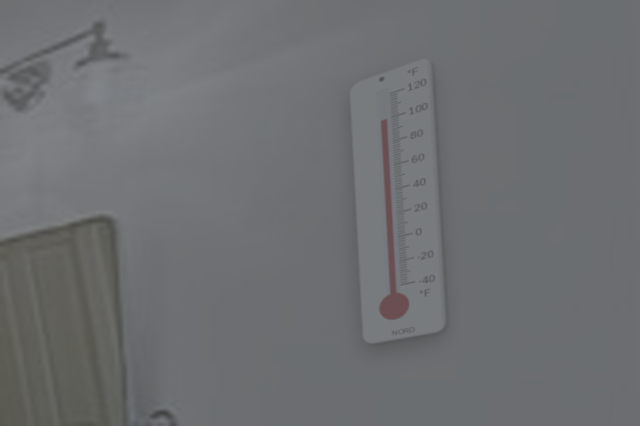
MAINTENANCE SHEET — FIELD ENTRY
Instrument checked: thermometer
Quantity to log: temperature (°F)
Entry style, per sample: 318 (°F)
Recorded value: 100 (°F)
